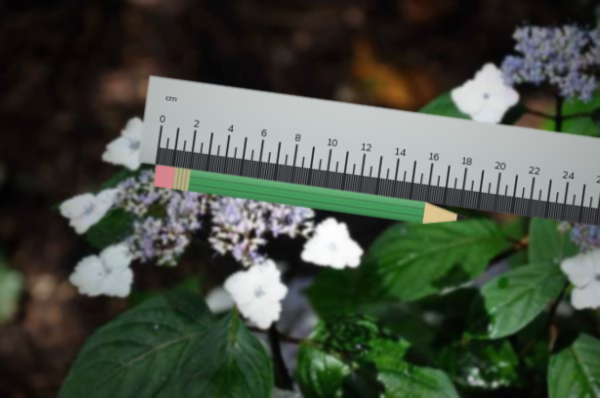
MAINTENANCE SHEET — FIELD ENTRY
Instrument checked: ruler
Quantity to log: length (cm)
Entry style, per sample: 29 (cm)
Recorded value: 18.5 (cm)
